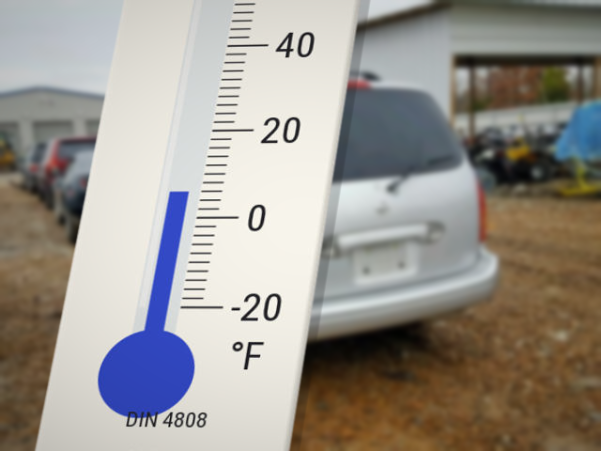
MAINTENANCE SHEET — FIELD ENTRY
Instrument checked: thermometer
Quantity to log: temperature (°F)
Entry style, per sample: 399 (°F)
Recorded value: 6 (°F)
